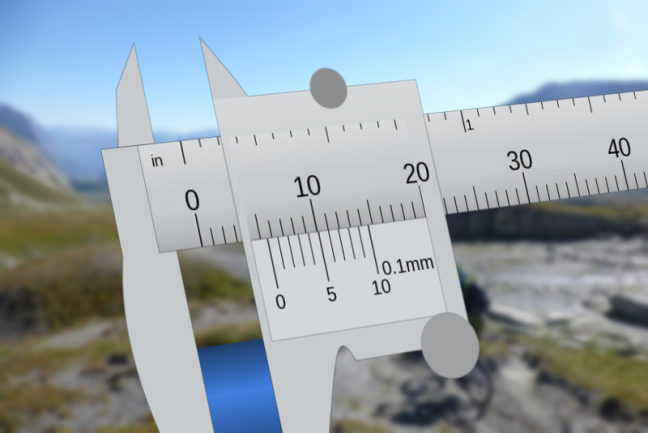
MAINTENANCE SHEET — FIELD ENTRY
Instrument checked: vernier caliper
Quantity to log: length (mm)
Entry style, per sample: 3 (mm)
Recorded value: 5.6 (mm)
